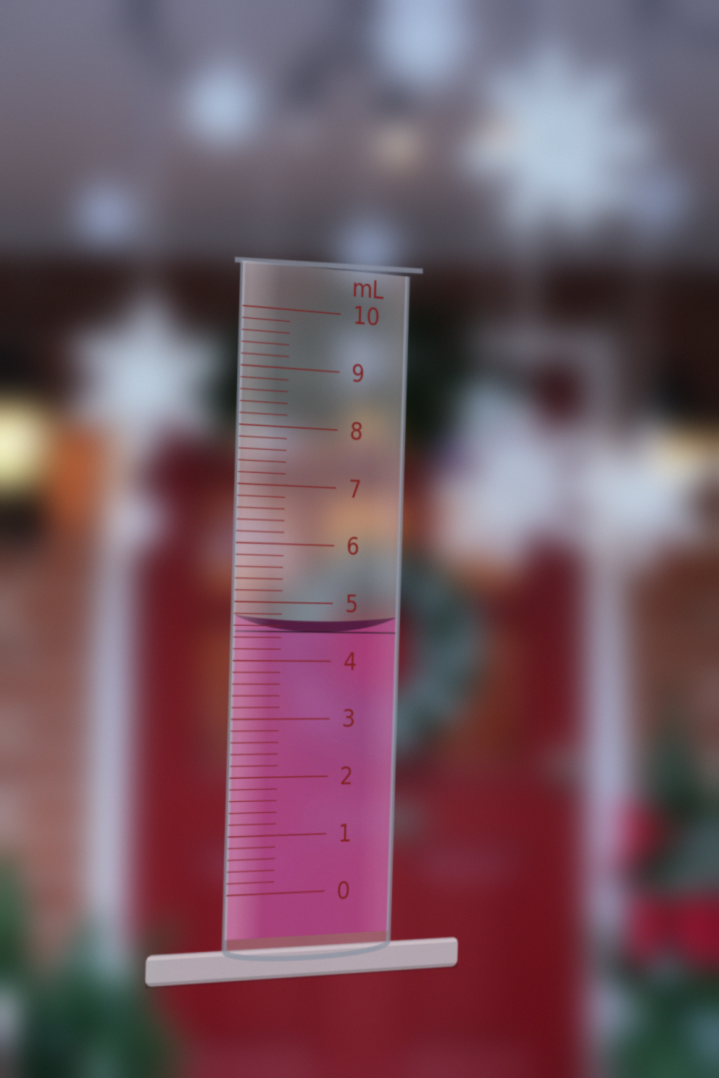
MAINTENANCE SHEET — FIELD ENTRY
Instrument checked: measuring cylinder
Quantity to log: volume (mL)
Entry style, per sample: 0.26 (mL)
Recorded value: 4.5 (mL)
